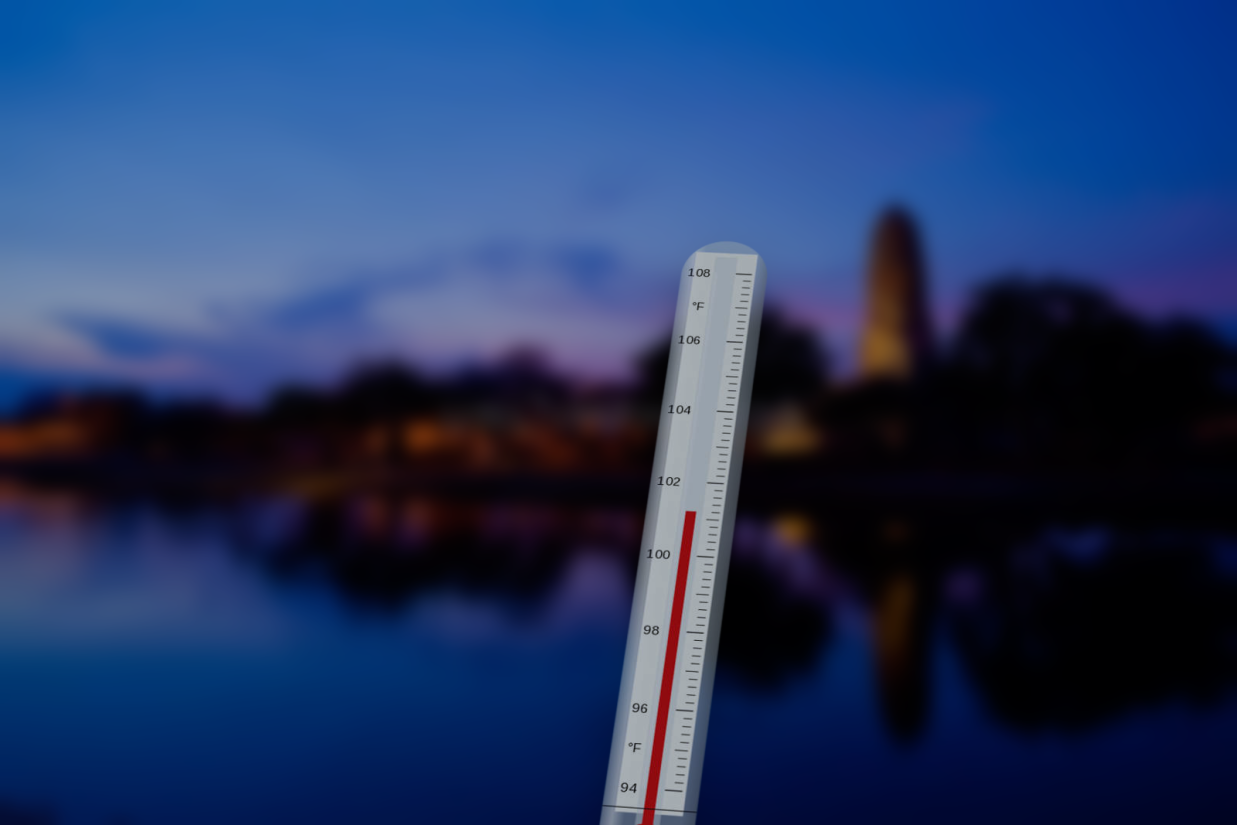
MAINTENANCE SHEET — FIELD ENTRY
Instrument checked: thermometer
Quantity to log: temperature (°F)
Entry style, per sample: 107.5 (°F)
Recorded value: 101.2 (°F)
